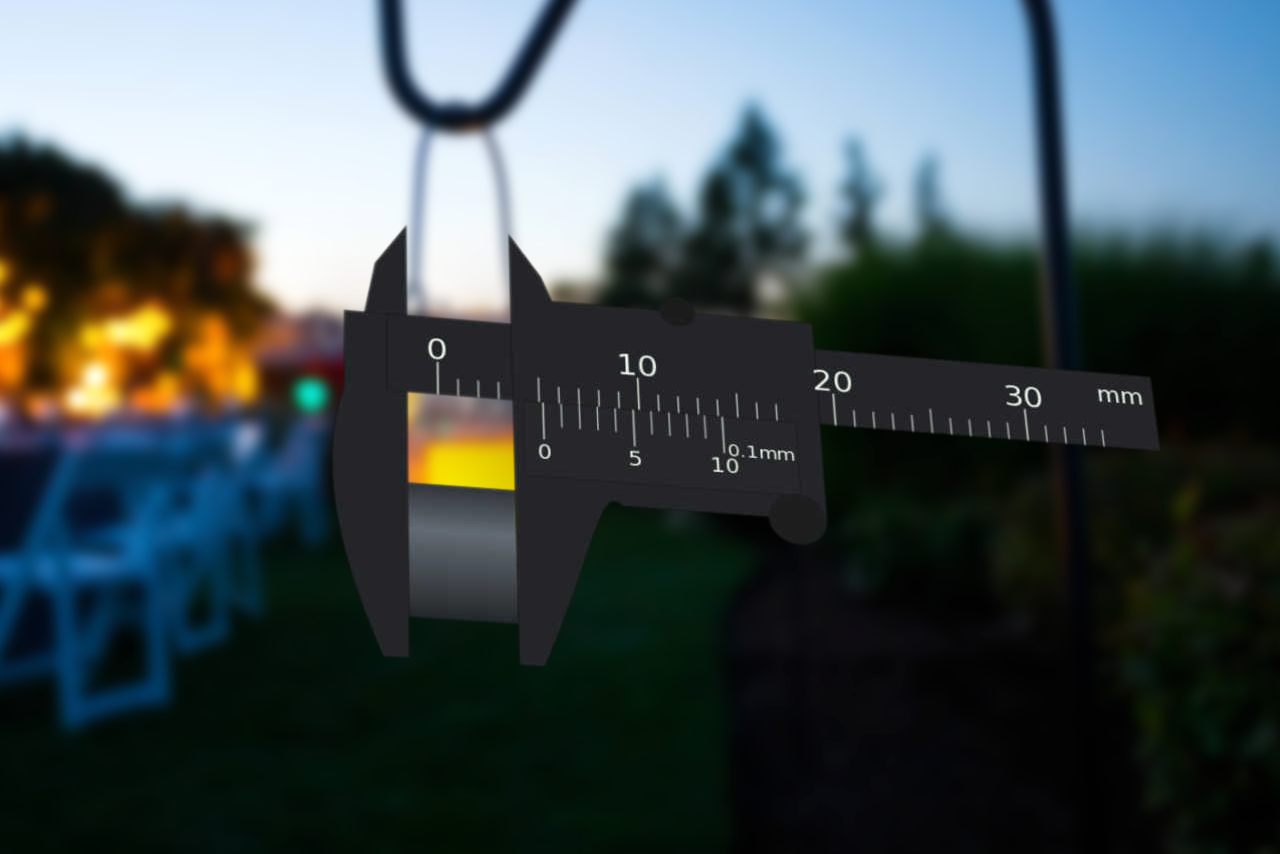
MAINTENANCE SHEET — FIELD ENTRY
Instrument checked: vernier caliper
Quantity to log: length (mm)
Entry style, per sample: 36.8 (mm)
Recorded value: 5.2 (mm)
